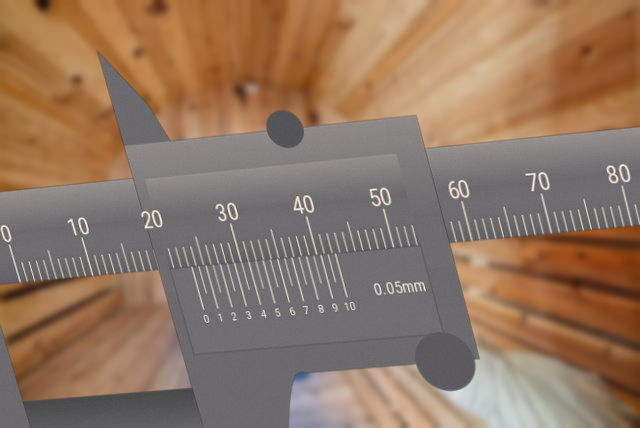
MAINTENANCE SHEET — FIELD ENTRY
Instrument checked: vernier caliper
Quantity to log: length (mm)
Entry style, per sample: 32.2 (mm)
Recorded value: 23.4 (mm)
